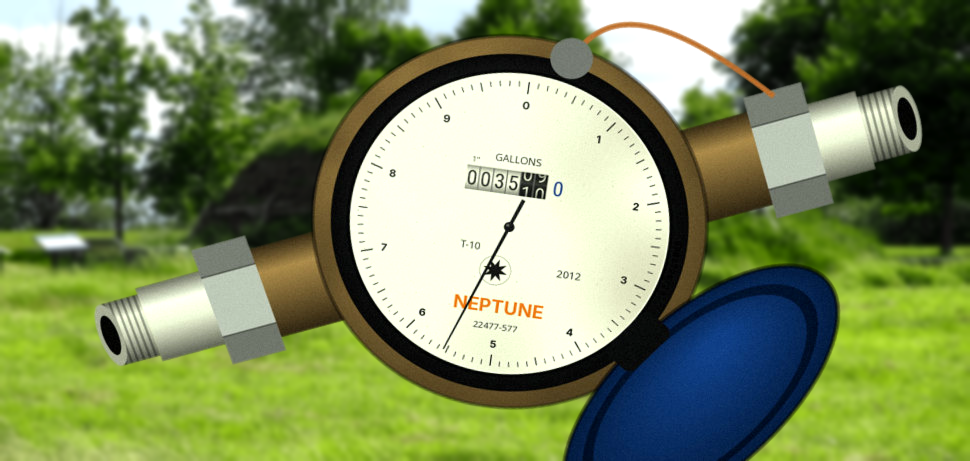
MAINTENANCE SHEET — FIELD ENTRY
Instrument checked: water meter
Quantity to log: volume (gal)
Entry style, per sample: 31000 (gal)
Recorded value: 35095.5 (gal)
